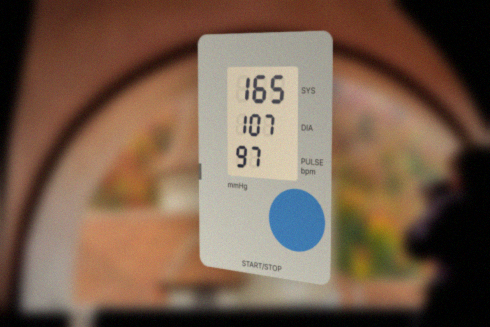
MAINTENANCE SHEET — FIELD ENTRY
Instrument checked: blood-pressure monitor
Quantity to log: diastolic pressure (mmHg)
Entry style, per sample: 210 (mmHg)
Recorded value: 107 (mmHg)
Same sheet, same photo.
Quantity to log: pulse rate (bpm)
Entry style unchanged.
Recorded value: 97 (bpm)
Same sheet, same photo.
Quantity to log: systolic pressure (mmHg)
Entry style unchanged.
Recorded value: 165 (mmHg)
